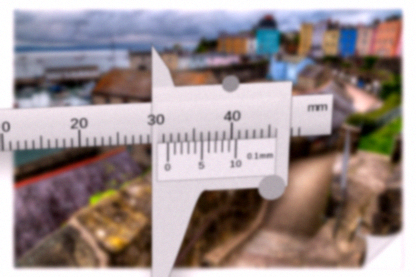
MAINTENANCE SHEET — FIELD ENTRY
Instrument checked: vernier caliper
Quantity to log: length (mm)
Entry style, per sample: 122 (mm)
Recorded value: 31.6 (mm)
